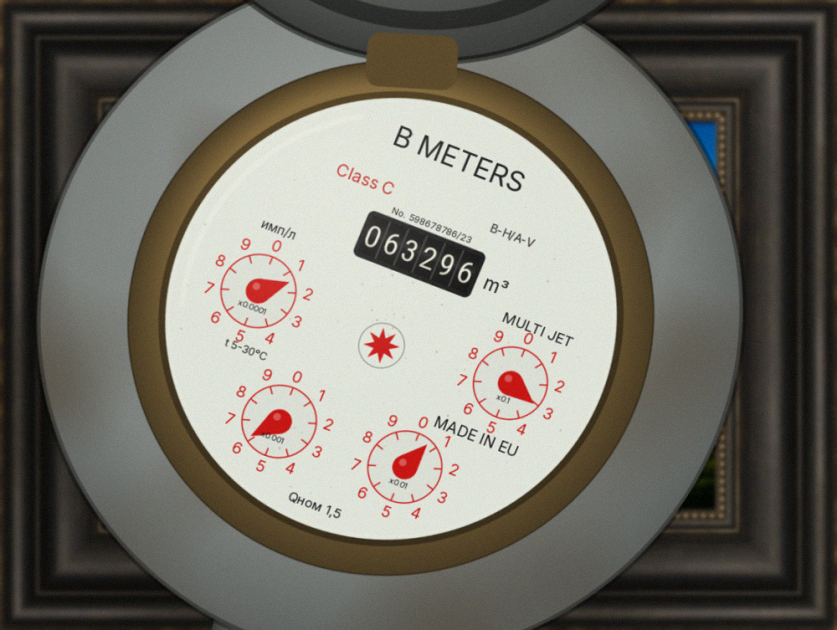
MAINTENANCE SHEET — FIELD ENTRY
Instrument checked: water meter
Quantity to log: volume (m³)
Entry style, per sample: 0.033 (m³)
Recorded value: 63296.3061 (m³)
